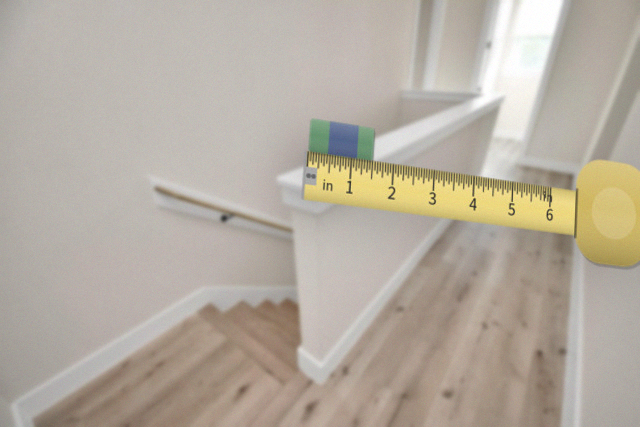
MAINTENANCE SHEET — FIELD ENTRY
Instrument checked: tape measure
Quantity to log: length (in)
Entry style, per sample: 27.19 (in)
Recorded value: 1.5 (in)
